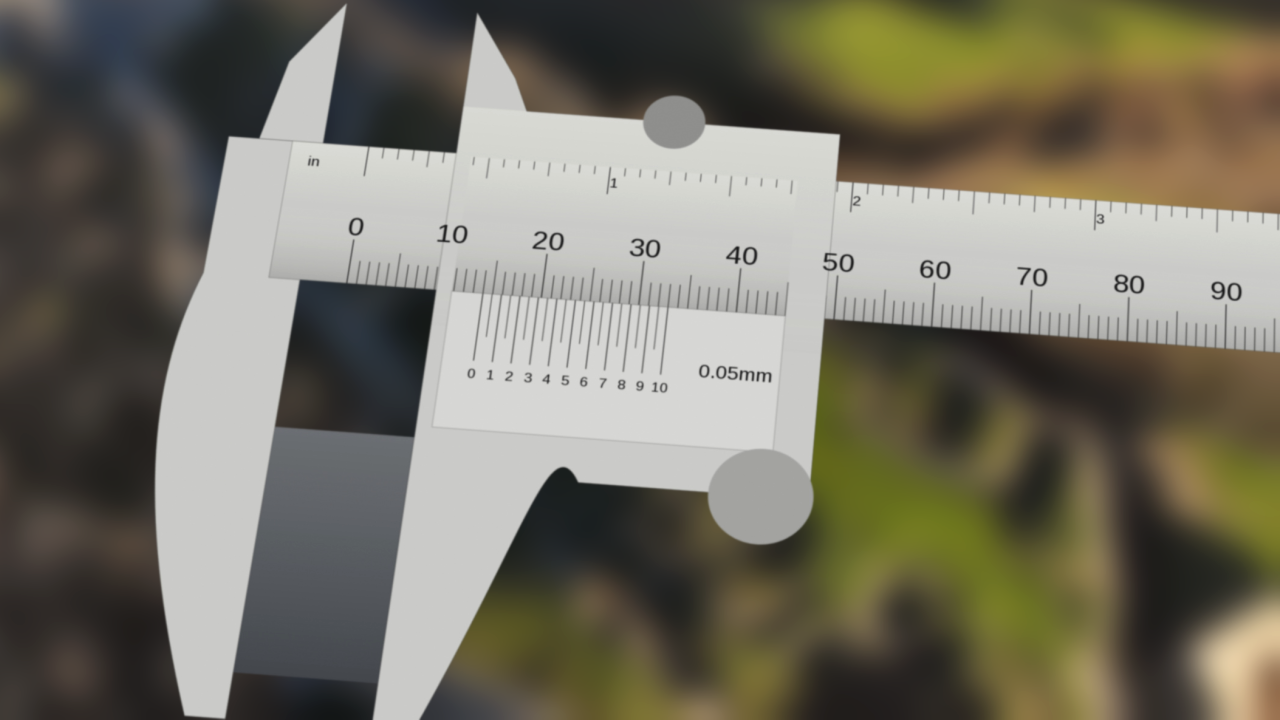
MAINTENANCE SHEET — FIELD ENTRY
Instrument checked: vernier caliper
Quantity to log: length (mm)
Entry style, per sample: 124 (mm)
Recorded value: 14.0 (mm)
